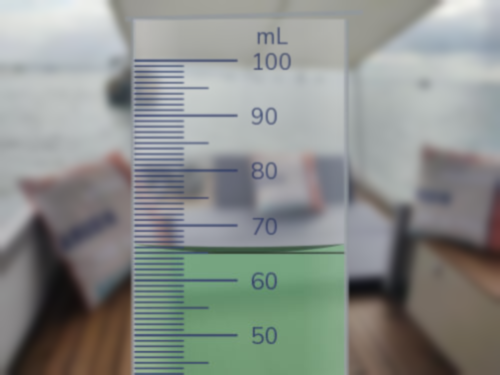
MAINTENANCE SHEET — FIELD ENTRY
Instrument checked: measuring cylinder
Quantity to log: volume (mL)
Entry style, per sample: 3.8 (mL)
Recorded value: 65 (mL)
